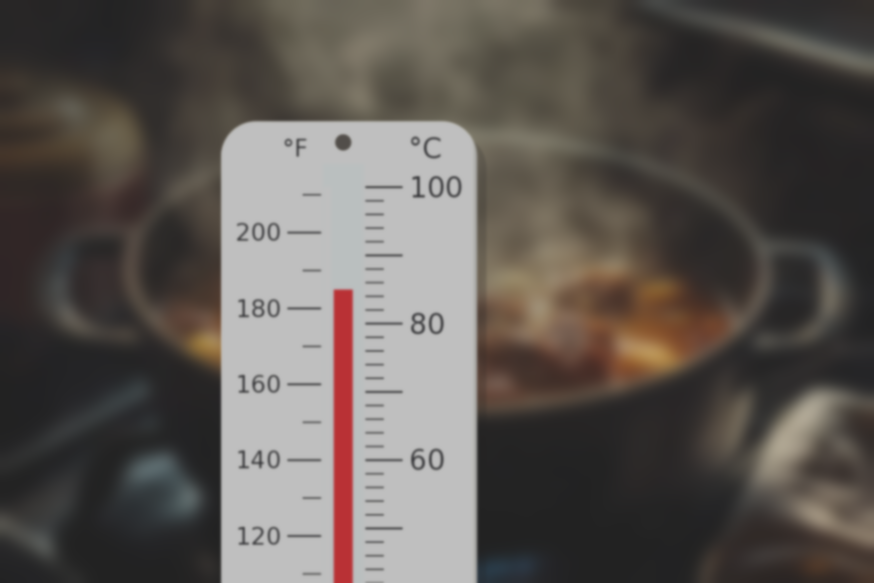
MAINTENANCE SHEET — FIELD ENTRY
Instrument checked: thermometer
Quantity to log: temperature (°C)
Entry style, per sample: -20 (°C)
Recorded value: 85 (°C)
